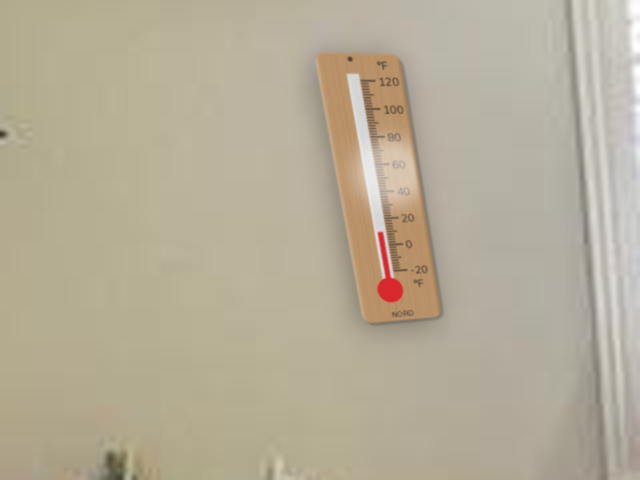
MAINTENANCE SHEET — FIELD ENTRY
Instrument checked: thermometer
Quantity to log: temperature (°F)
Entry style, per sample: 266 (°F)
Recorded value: 10 (°F)
